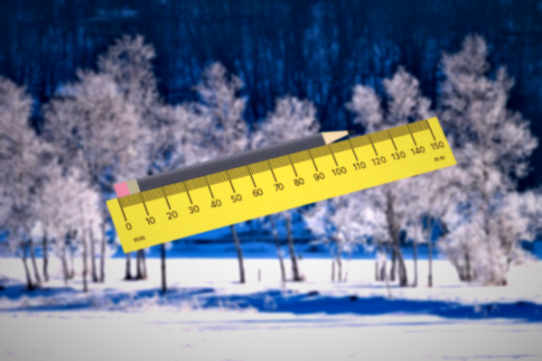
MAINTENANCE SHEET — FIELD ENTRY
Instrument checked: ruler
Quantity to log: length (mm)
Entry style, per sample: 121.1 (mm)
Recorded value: 115 (mm)
